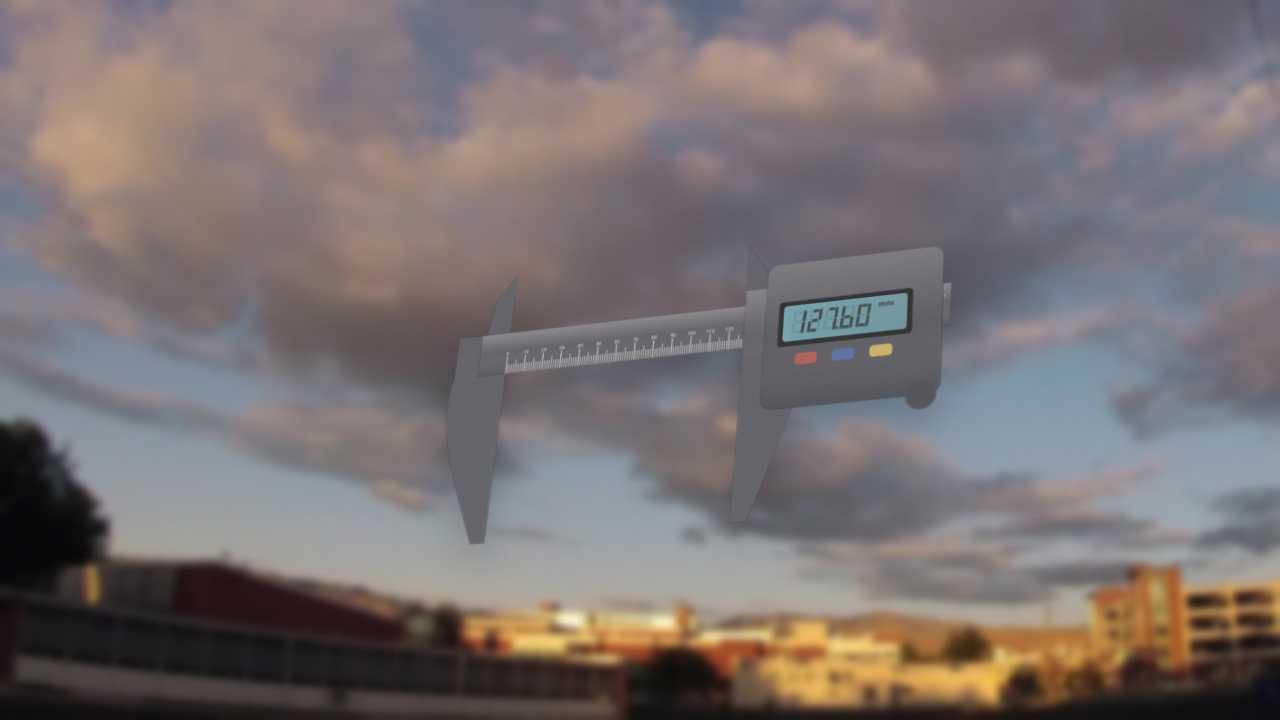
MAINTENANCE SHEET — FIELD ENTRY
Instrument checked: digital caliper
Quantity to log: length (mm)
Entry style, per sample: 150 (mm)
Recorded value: 127.60 (mm)
